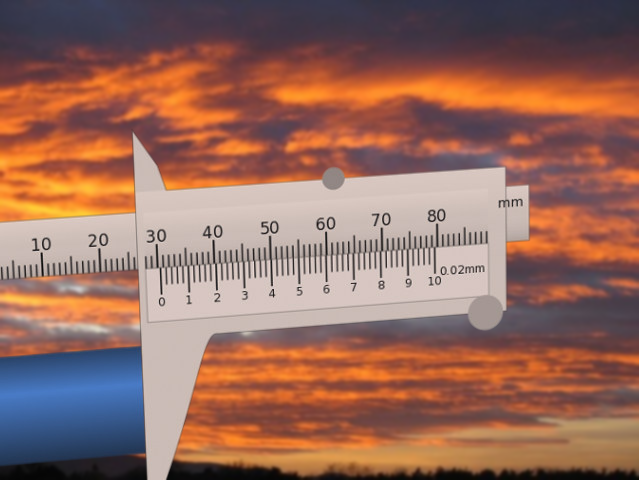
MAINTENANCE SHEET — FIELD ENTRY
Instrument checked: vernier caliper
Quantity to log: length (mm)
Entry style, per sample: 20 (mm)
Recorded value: 30.5 (mm)
